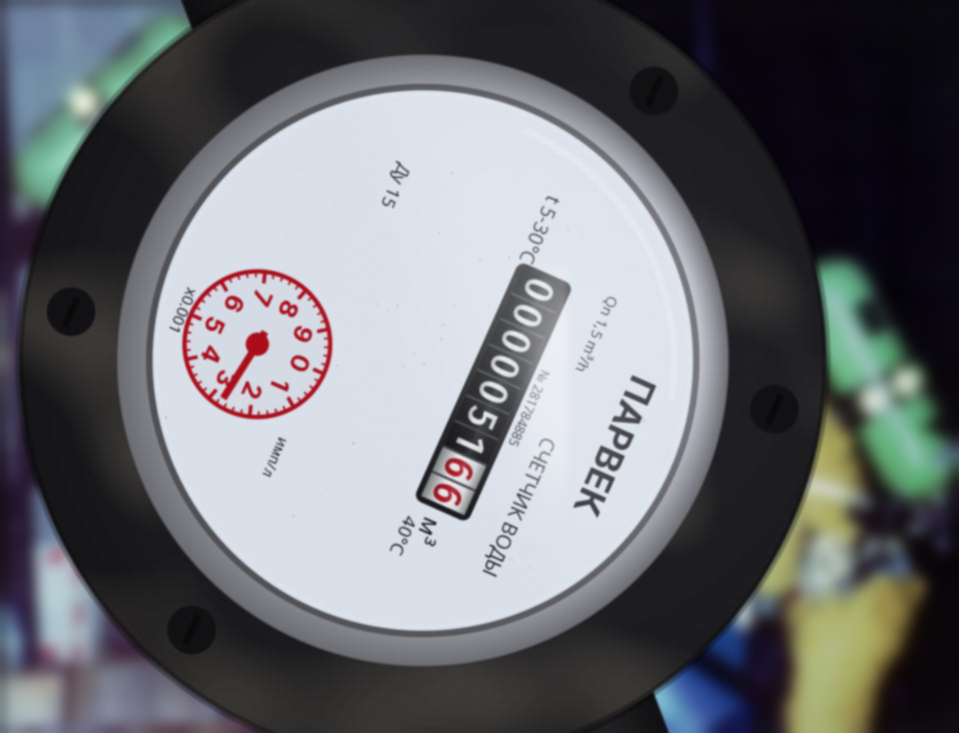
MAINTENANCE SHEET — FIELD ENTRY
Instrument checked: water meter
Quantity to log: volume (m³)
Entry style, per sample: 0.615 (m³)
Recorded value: 51.662 (m³)
